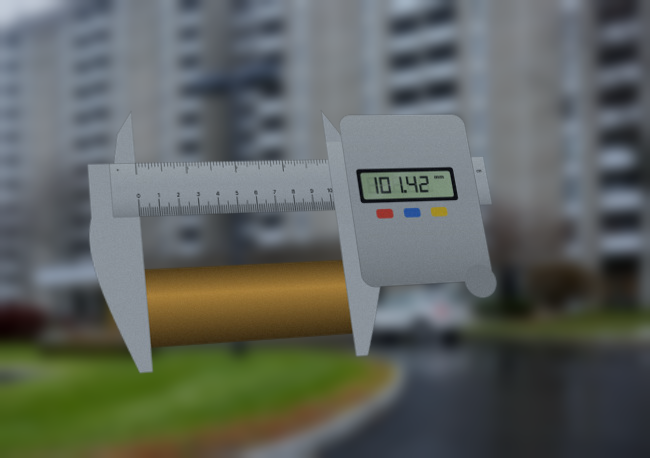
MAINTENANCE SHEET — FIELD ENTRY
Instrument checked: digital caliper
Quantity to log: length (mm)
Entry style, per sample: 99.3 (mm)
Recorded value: 101.42 (mm)
